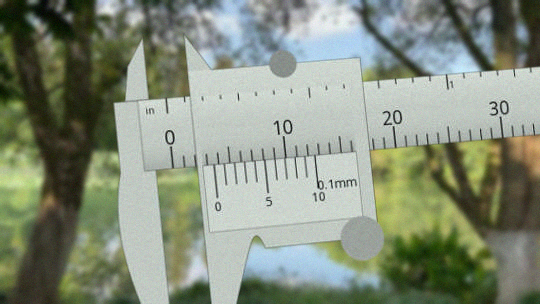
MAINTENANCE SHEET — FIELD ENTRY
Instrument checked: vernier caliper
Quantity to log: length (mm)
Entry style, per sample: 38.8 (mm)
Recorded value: 3.6 (mm)
